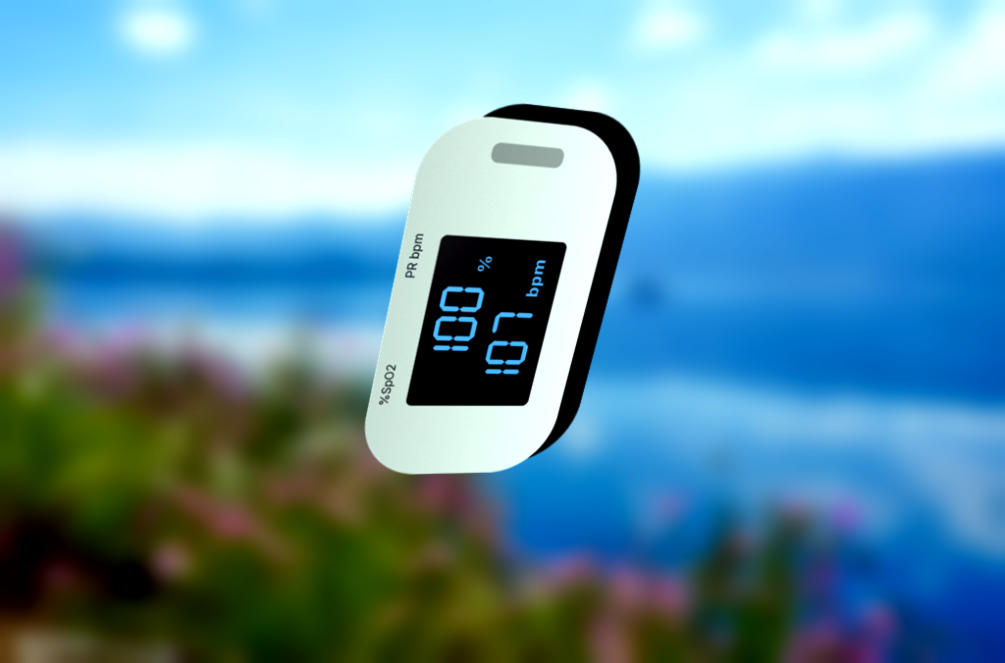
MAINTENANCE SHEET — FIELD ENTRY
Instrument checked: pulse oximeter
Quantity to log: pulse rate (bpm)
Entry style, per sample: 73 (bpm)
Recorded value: 107 (bpm)
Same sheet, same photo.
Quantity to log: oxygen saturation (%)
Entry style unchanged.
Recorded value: 100 (%)
